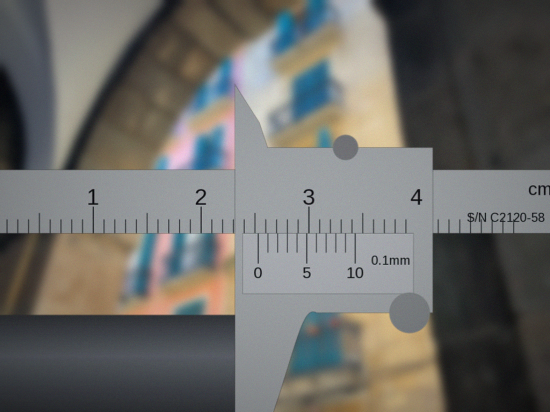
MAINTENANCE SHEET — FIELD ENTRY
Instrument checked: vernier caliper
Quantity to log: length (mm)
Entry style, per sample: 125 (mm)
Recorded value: 25.3 (mm)
